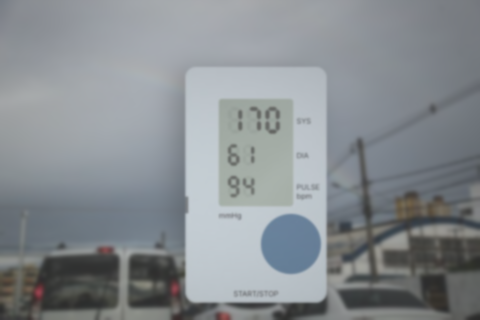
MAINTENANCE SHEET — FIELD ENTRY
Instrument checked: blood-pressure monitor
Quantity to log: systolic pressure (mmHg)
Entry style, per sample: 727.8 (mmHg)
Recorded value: 170 (mmHg)
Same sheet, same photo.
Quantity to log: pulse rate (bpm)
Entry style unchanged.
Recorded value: 94 (bpm)
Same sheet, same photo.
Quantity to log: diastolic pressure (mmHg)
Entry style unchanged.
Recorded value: 61 (mmHg)
